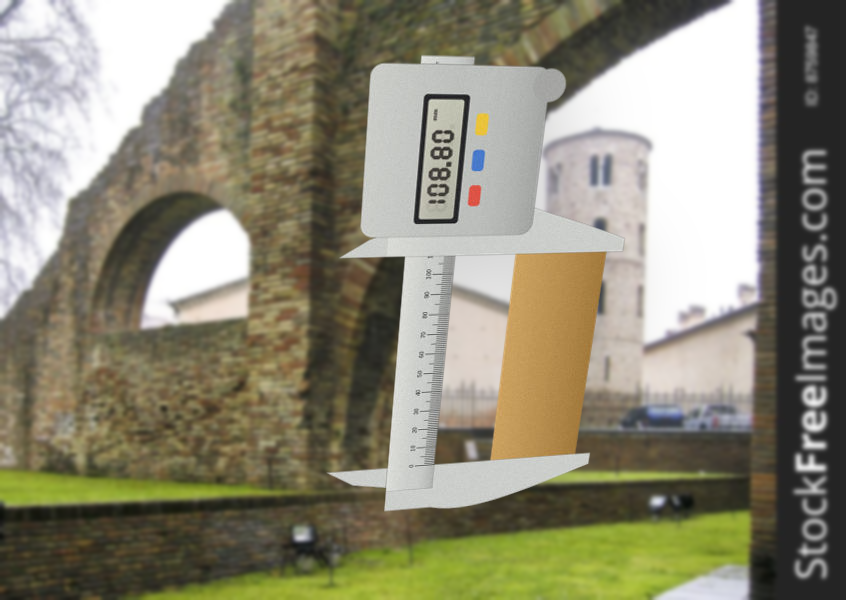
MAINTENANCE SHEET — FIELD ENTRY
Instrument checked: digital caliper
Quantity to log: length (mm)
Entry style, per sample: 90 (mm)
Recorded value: 108.80 (mm)
